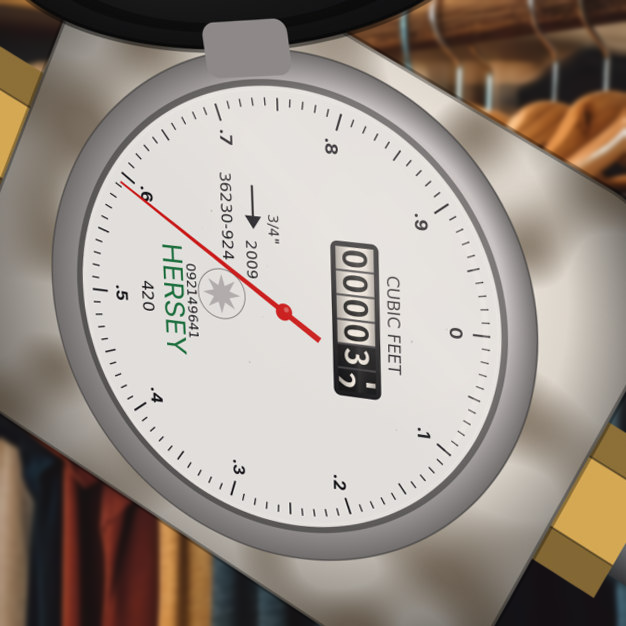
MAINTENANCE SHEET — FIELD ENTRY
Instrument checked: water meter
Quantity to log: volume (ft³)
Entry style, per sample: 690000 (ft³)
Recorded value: 31.59 (ft³)
